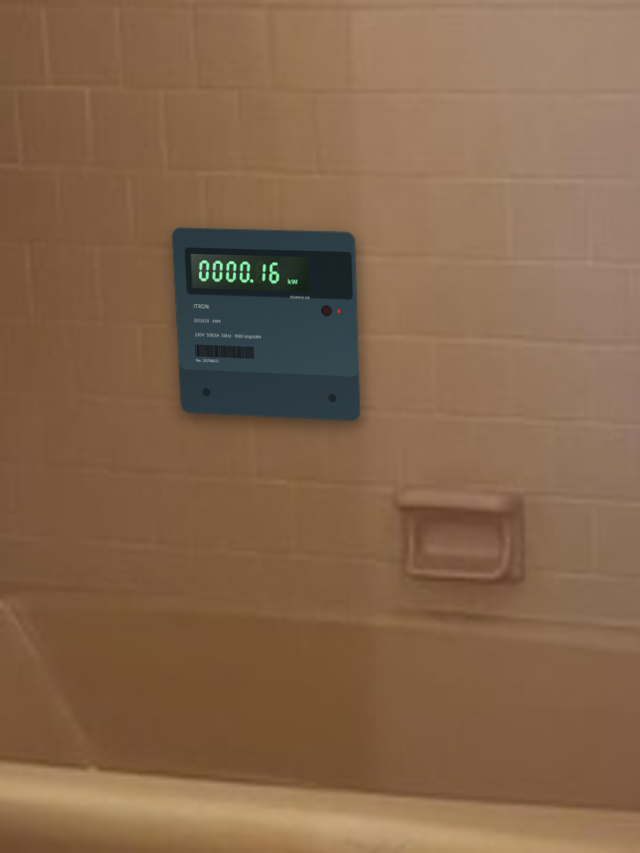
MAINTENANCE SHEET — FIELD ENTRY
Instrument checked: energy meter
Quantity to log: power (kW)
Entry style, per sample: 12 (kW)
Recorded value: 0.16 (kW)
